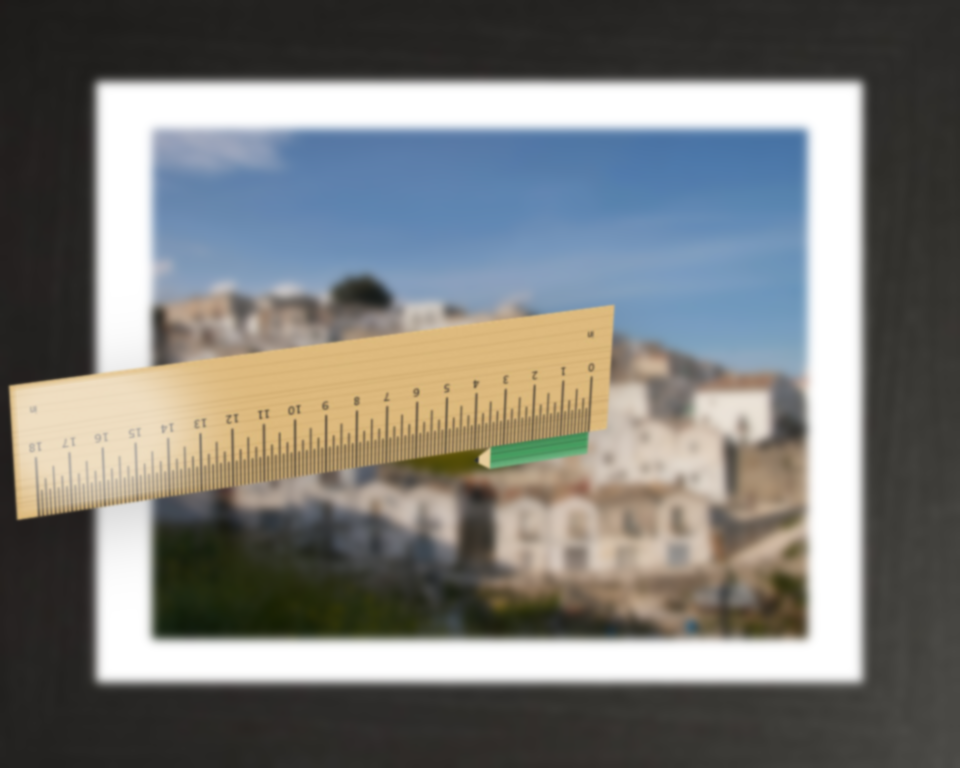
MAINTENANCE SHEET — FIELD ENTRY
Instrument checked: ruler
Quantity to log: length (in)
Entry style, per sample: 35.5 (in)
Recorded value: 4 (in)
